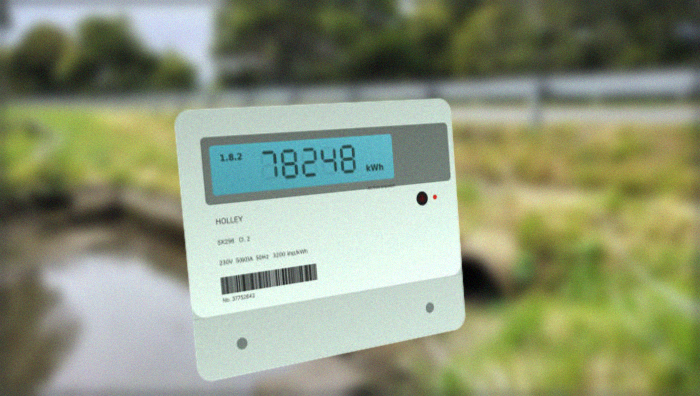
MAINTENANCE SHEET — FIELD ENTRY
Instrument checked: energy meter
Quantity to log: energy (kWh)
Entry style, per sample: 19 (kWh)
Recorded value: 78248 (kWh)
